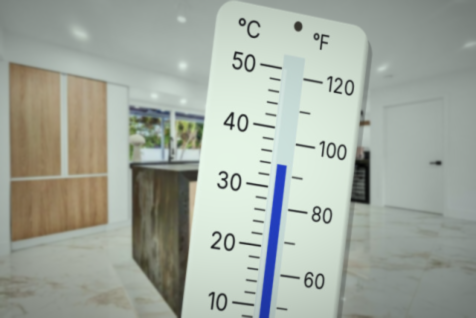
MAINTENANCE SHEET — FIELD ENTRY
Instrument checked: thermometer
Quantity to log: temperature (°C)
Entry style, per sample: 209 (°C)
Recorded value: 34 (°C)
